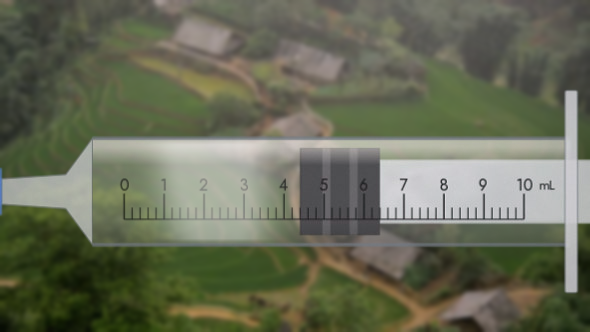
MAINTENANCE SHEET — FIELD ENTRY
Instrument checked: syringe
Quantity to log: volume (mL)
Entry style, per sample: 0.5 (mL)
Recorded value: 4.4 (mL)
